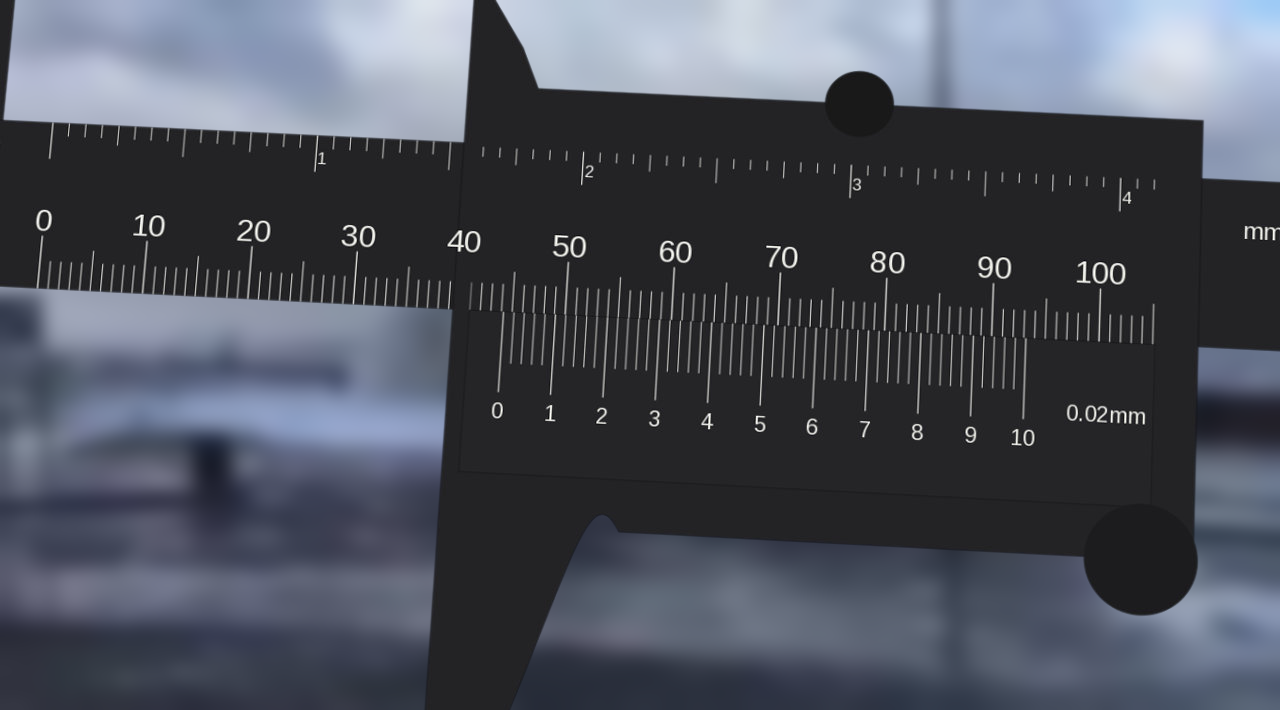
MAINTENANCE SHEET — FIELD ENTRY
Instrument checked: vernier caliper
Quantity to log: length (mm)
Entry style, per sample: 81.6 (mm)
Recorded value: 44.2 (mm)
